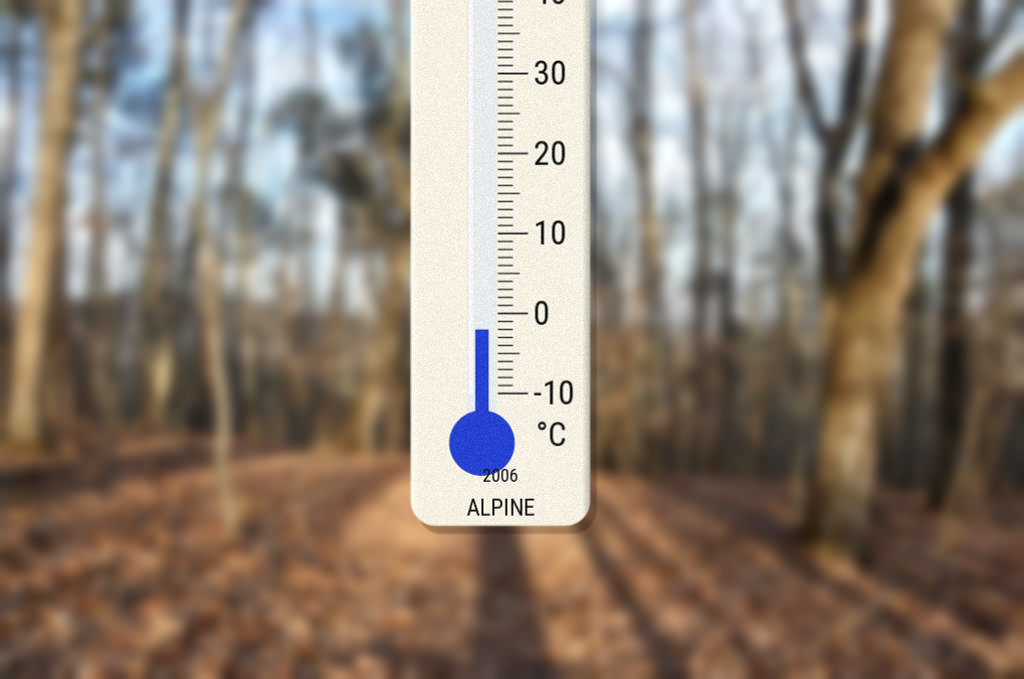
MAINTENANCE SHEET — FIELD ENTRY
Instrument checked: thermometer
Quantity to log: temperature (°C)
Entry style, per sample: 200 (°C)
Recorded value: -2 (°C)
